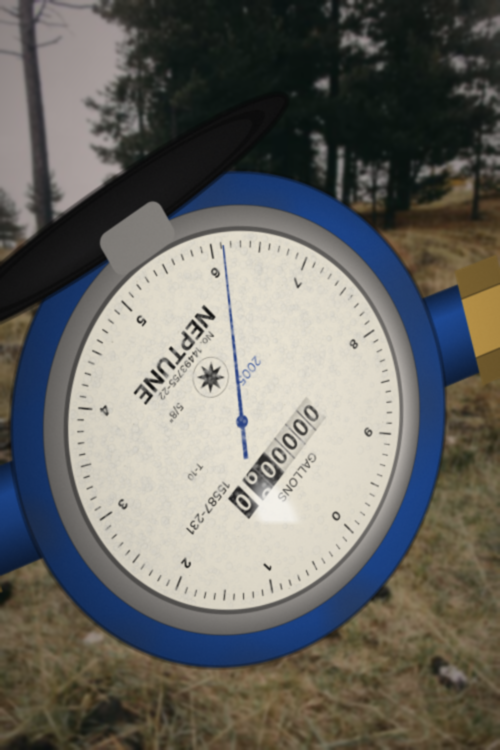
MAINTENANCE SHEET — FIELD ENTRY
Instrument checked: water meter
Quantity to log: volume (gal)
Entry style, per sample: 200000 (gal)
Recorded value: 86.1 (gal)
